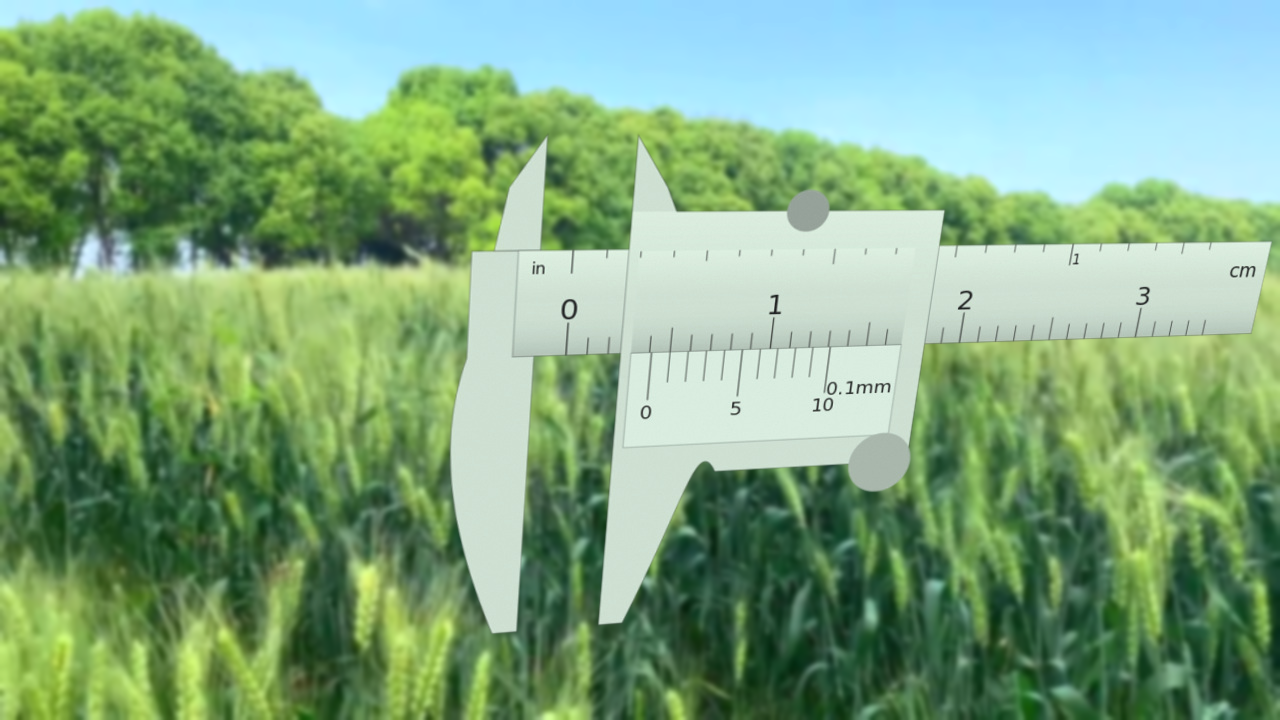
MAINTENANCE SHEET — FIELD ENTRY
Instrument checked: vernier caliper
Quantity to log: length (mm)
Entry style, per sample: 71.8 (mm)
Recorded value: 4.1 (mm)
